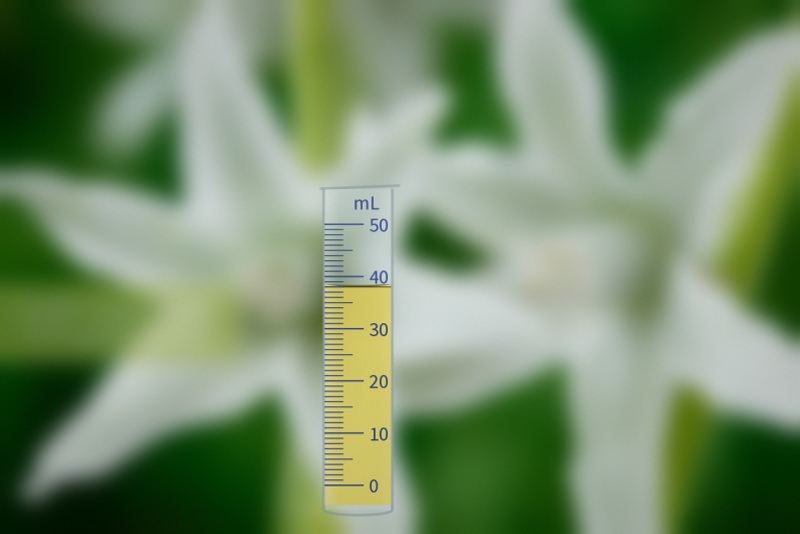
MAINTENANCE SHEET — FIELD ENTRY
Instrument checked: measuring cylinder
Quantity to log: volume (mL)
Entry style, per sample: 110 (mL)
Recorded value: 38 (mL)
